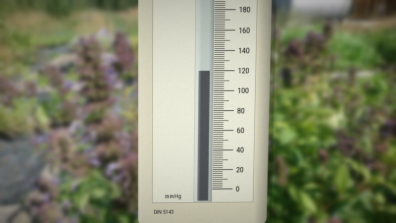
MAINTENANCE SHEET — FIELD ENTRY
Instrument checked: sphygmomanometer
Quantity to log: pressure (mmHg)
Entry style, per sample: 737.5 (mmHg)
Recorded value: 120 (mmHg)
